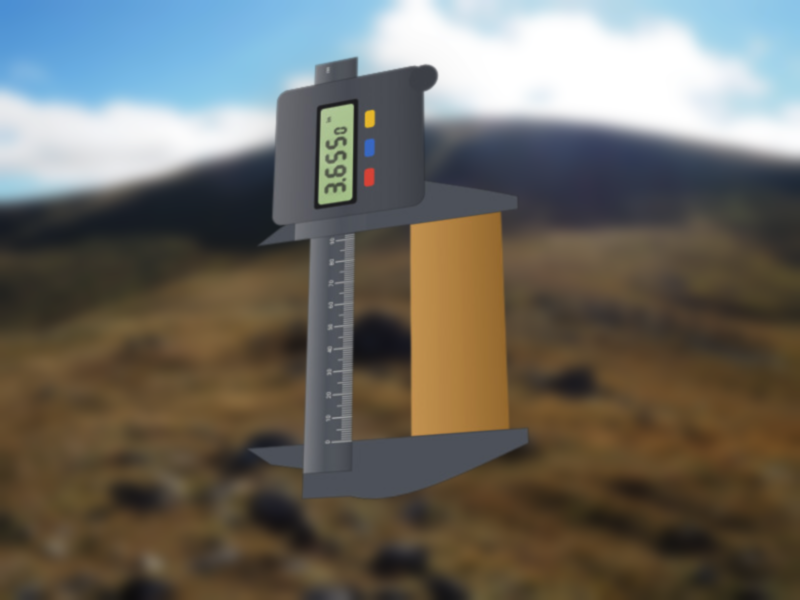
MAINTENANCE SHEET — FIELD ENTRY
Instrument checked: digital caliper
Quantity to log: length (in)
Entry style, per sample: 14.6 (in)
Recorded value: 3.6550 (in)
